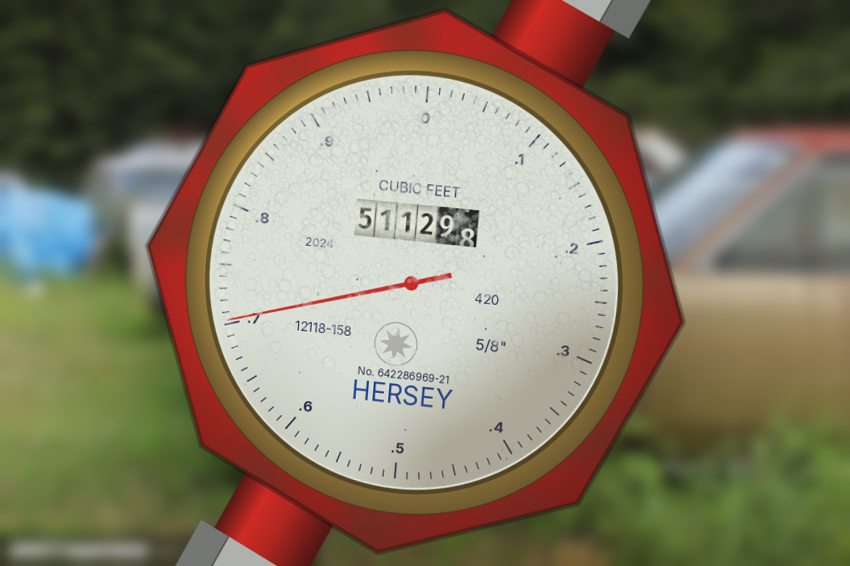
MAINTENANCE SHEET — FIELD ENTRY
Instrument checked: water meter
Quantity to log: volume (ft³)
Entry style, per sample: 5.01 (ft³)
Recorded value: 511297.70 (ft³)
